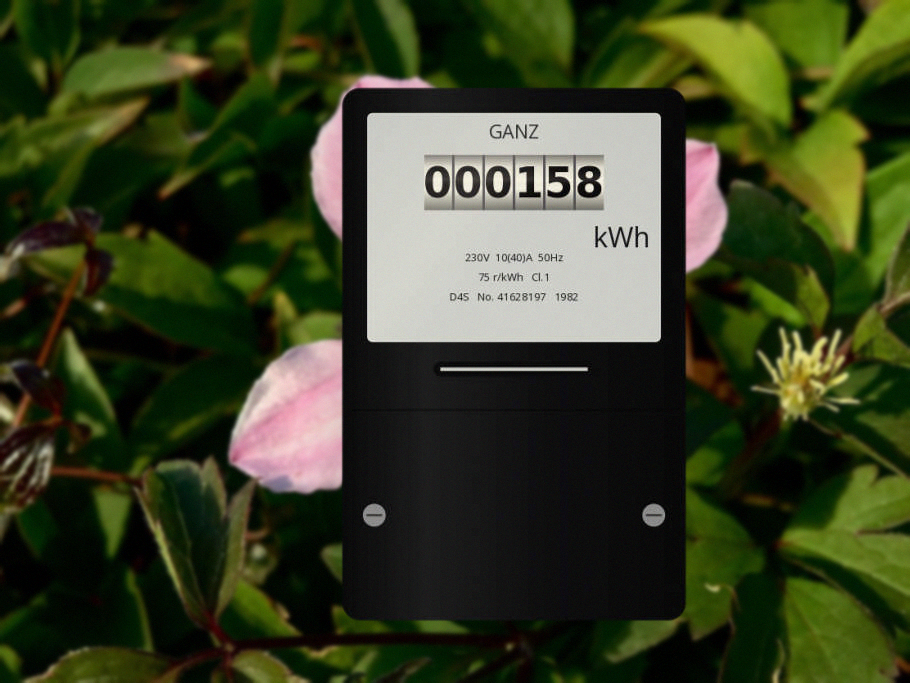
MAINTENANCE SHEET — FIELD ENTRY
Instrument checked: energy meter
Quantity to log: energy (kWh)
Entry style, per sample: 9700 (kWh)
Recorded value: 158 (kWh)
